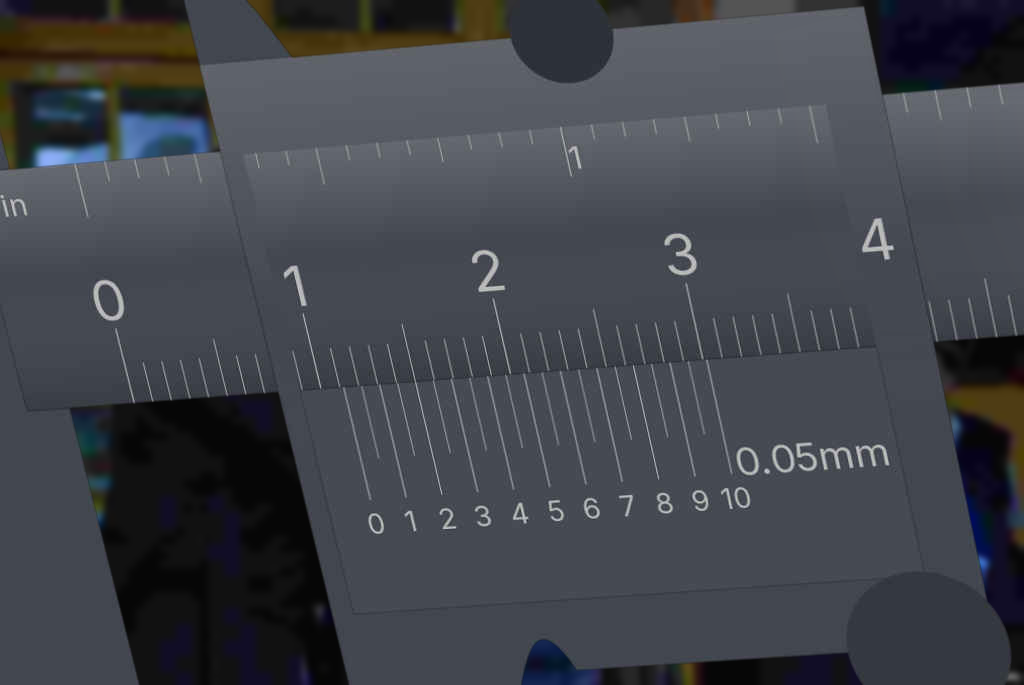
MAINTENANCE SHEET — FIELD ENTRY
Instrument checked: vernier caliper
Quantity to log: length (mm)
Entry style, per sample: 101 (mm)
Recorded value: 11.2 (mm)
